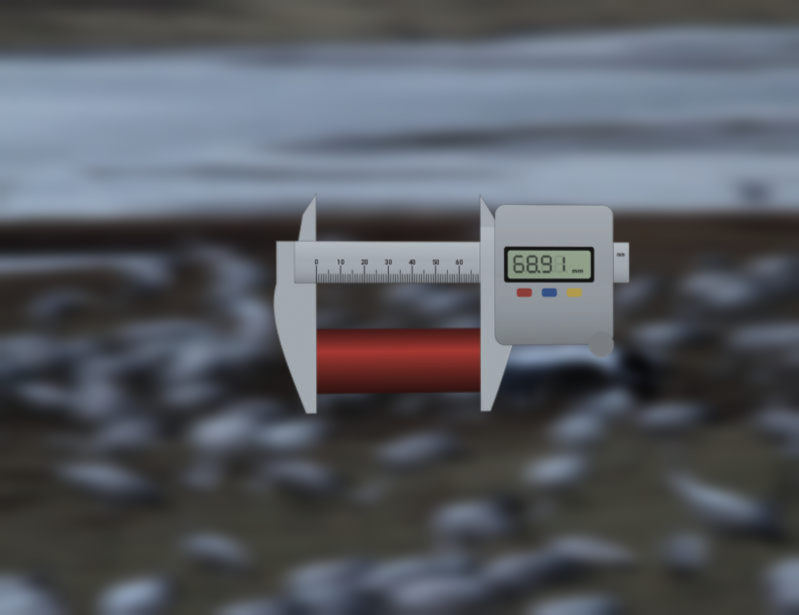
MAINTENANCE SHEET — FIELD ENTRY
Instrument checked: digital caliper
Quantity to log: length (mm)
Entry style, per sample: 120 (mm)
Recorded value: 68.91 (mm)
